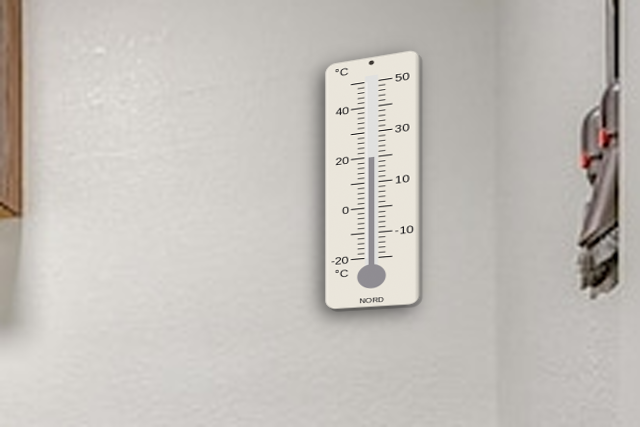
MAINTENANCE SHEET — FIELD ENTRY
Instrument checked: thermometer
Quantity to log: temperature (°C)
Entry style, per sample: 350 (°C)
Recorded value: 20 (°C)
